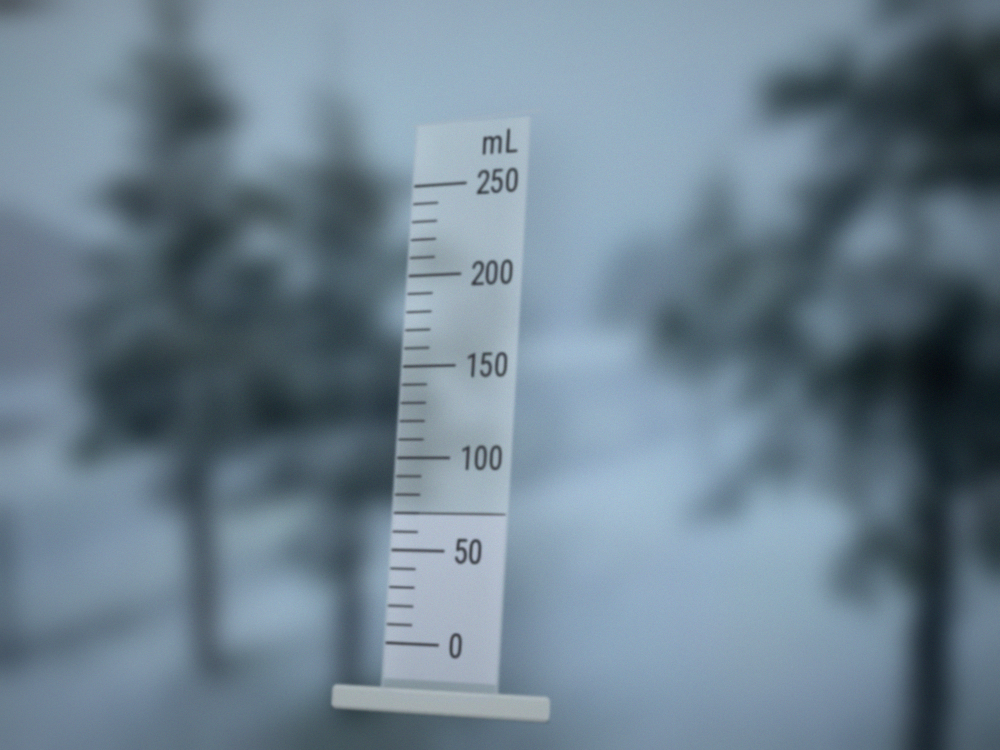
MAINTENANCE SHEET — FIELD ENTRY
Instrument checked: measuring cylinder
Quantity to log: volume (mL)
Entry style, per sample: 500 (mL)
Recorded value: 70 (mL)
